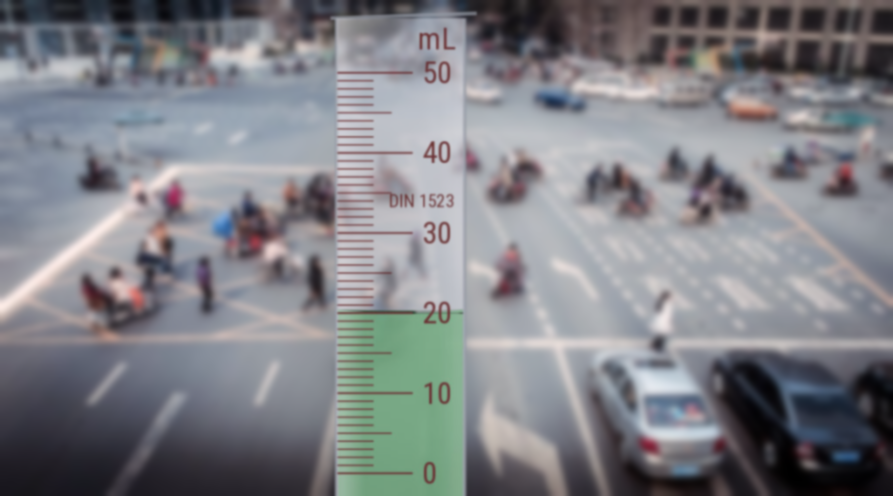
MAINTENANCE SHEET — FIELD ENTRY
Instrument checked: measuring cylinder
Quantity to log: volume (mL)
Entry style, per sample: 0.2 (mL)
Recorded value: 20 (mL)
